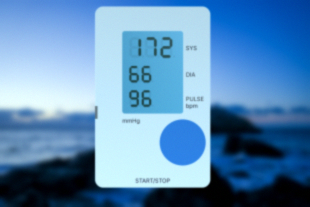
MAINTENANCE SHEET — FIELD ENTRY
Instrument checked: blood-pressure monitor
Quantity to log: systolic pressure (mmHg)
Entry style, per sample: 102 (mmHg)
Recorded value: 172 (mmHg)
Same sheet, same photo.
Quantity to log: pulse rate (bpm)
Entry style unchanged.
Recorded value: 96 (bpm)
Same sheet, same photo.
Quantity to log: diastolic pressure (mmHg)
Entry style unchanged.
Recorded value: 66 (mmHg)
